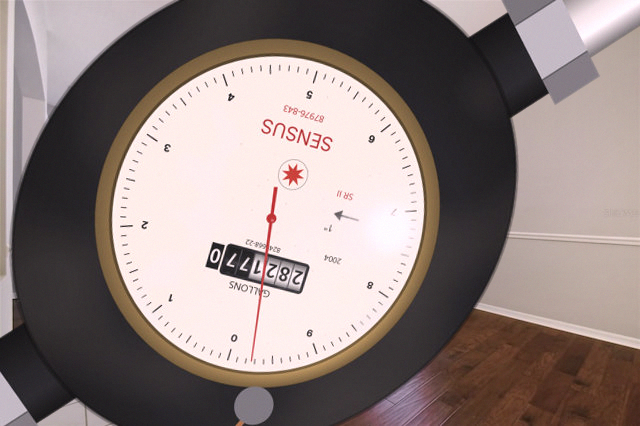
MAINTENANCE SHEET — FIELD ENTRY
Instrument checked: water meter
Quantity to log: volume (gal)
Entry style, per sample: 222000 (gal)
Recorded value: 2821769.7 (gal)
